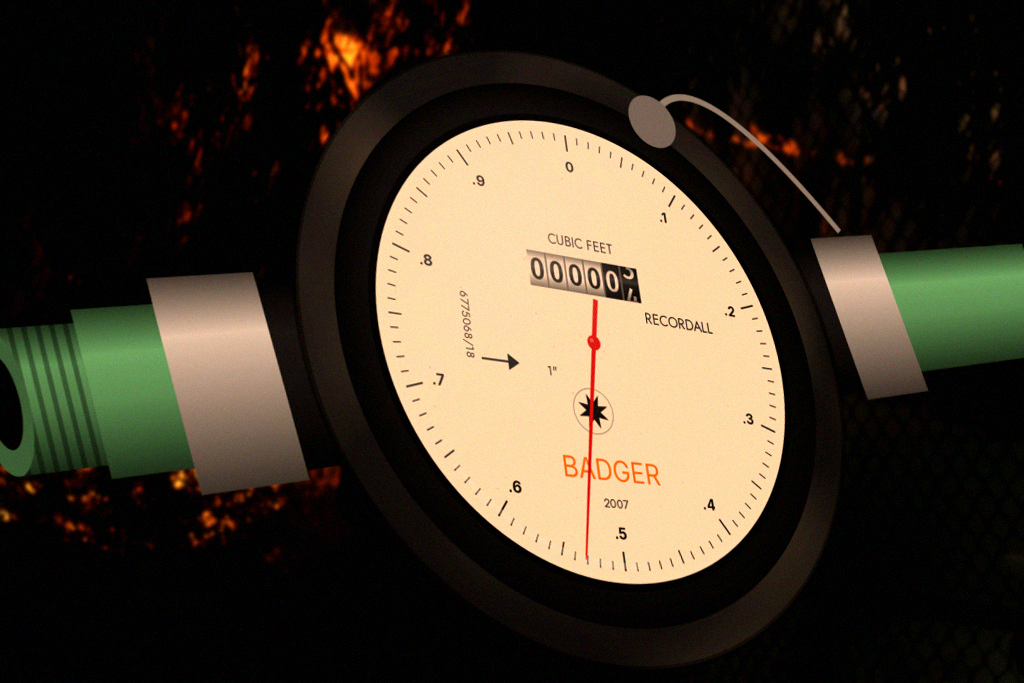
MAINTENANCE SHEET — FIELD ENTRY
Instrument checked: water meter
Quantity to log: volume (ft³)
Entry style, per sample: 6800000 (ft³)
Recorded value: 3.53 (ft³)
